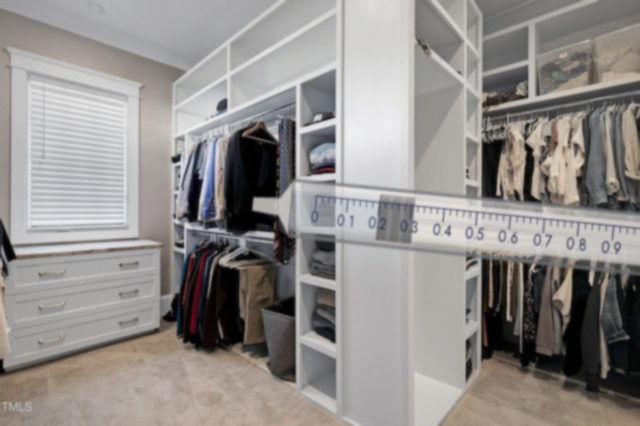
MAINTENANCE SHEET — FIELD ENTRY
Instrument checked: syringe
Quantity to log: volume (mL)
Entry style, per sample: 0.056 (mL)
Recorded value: 0.2 (mL)
